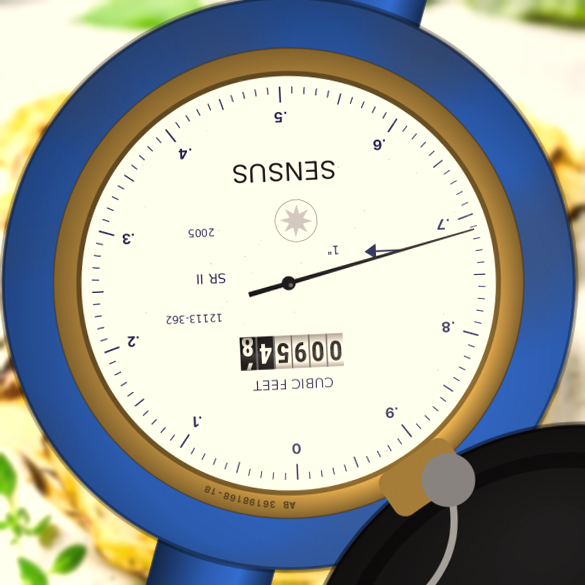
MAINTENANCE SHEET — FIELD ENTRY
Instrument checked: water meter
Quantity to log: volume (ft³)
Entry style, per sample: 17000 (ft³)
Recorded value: 9547.71 (ft³)
